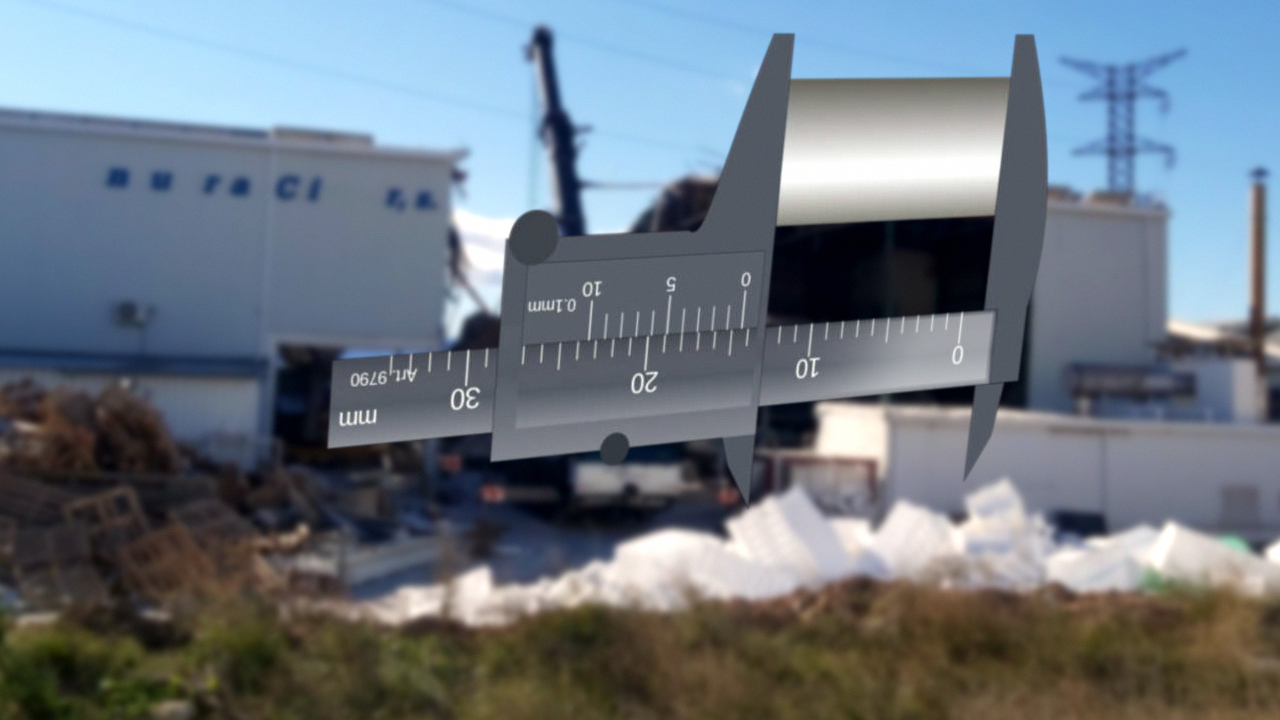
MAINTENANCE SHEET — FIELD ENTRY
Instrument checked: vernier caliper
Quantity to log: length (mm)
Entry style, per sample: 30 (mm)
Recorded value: 14.4 (mm)
